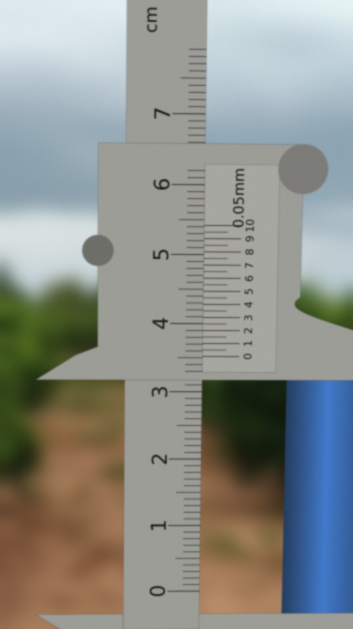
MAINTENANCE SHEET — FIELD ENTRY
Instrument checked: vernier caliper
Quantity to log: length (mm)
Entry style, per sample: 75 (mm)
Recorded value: 35.2 (mm)
